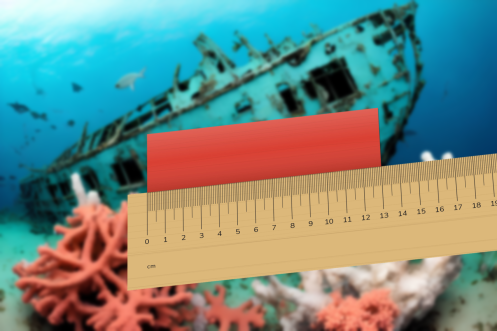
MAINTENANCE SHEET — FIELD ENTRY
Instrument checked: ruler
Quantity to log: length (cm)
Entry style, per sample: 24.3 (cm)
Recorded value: 13 (cm)
